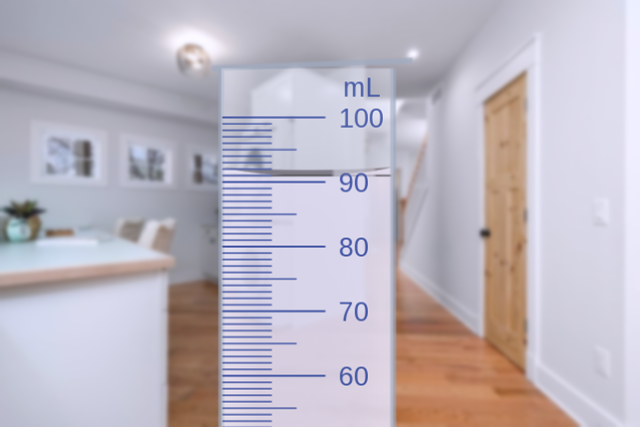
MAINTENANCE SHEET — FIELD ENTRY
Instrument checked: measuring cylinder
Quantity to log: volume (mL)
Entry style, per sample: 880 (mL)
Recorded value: 91 (mL)
